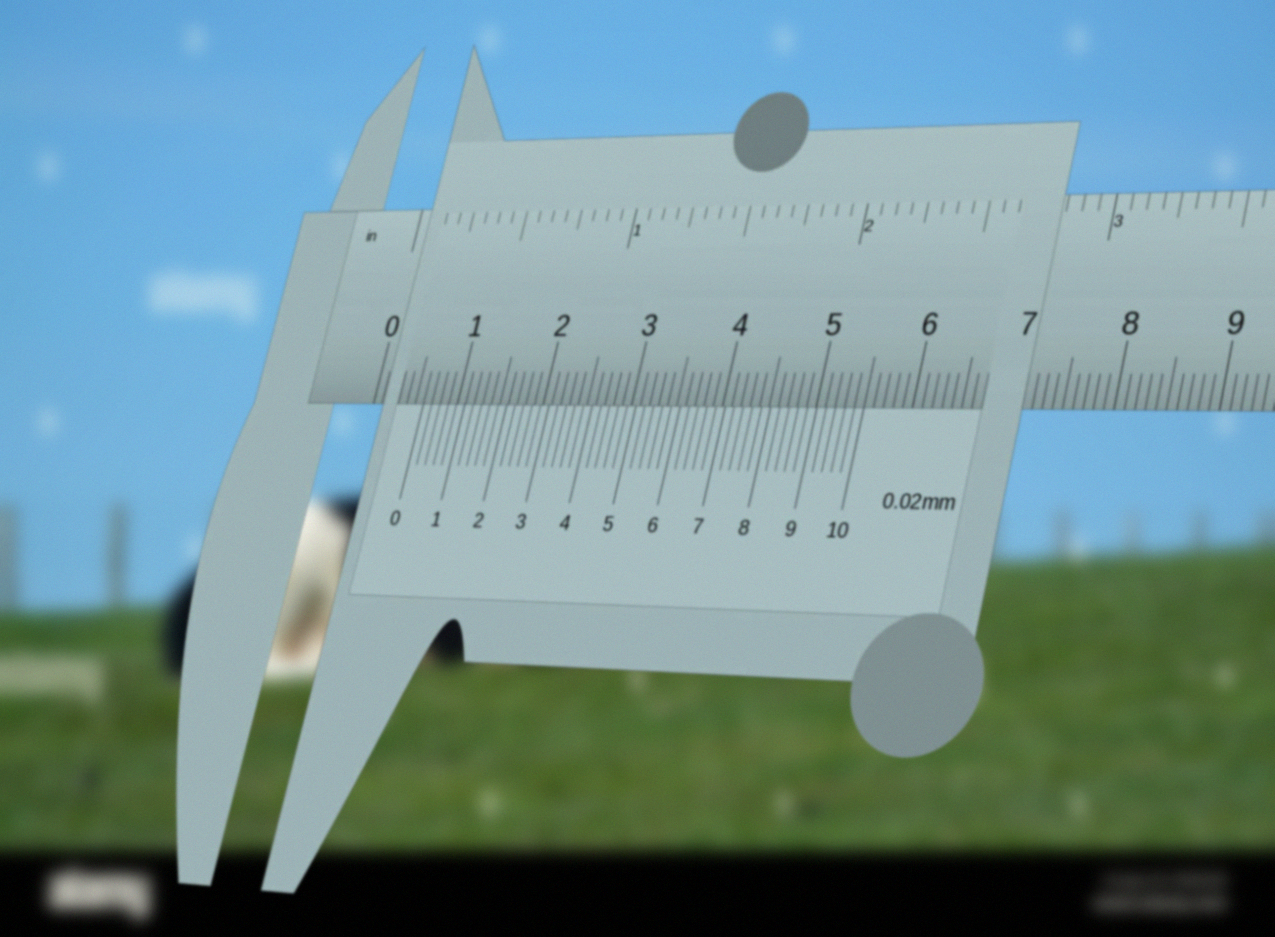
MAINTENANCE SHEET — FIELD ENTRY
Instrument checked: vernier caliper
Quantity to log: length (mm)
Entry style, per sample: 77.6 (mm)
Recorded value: 6.0 (mm)
